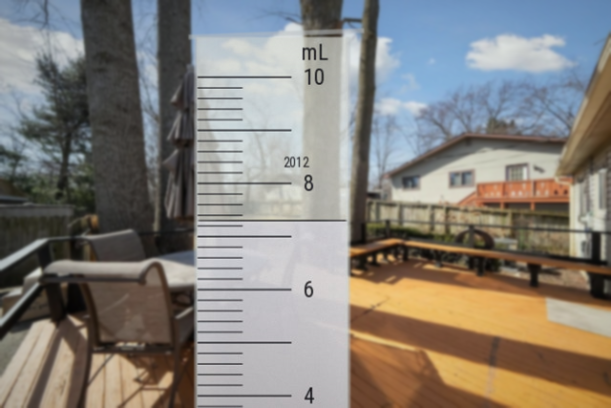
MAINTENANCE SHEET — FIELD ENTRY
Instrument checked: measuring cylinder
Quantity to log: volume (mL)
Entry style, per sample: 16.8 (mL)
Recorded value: 7.3 (mL)
